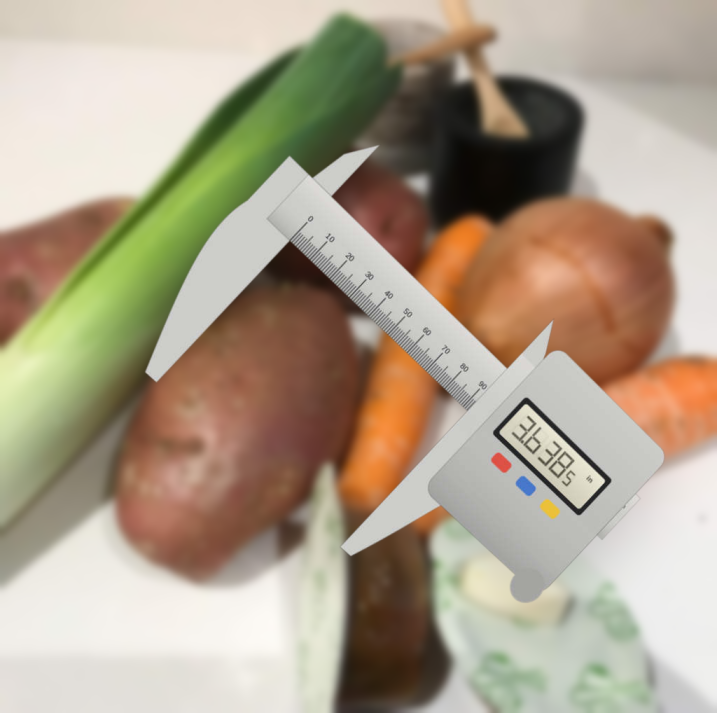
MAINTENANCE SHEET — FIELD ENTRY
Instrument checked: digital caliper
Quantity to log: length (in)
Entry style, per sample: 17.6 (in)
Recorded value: 3.6385 (in)
